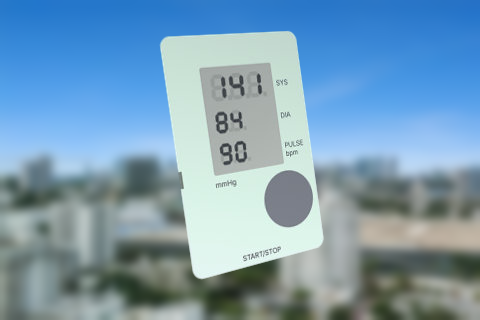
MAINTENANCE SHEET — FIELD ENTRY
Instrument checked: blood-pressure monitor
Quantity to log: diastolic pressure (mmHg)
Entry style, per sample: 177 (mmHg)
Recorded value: 84 (mmHg)
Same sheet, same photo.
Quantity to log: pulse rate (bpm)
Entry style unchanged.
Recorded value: 90 (bpm)
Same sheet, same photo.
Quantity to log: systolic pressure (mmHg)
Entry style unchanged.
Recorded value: 141 (mmHg)
